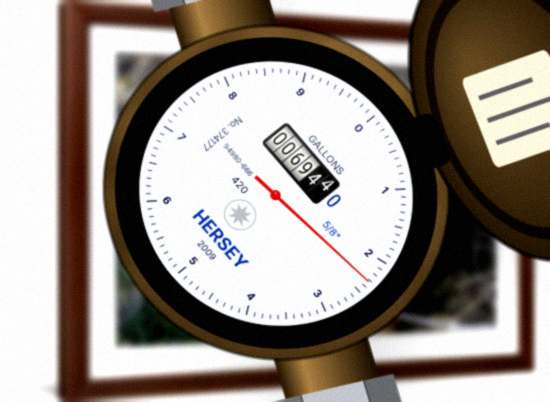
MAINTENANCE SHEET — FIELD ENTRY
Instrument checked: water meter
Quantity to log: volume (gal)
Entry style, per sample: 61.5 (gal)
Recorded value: 69442.3 (gal)
